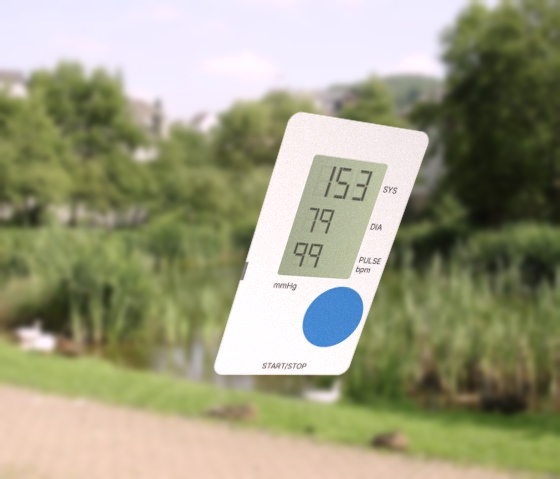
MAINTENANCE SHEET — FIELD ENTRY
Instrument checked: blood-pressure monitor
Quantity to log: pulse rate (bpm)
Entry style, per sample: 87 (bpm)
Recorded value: 99 (bpm)
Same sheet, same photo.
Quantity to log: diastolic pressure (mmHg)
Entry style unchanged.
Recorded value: 79 (mmHg)
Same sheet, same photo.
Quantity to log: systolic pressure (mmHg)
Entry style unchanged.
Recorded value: 153 (mmHg)
